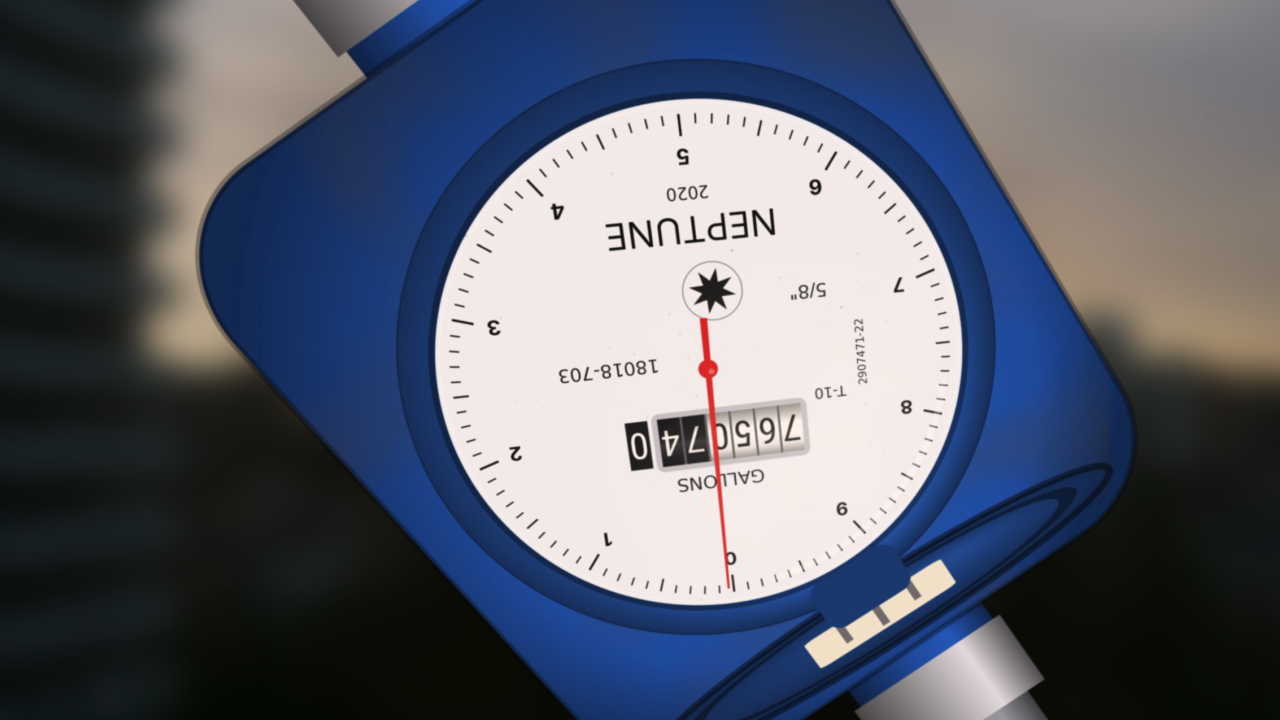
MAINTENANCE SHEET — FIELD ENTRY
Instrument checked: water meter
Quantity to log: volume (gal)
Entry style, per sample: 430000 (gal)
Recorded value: 7650740.0 (gal)
